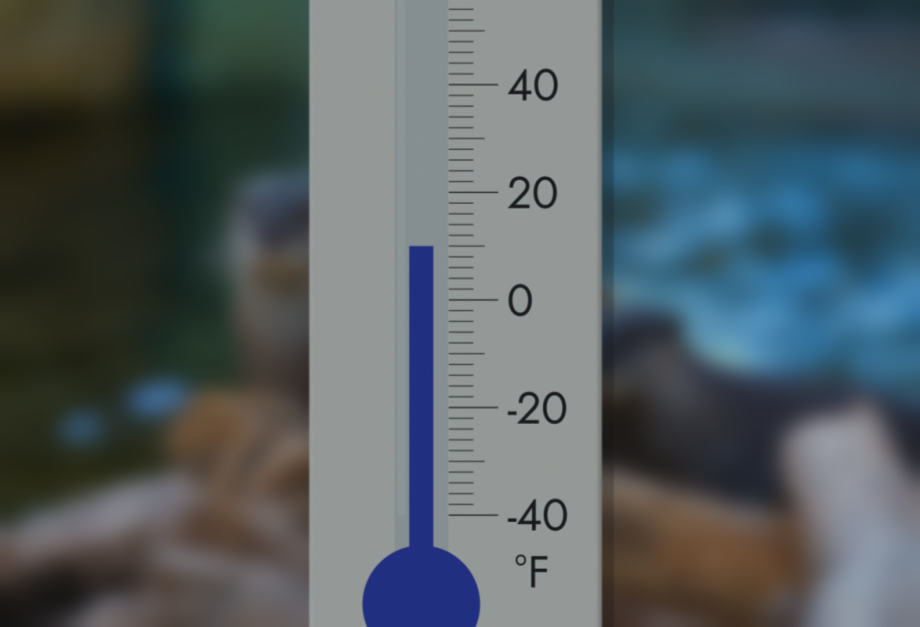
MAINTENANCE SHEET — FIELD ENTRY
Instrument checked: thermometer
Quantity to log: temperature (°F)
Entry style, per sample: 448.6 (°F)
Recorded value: 10 (°F)
